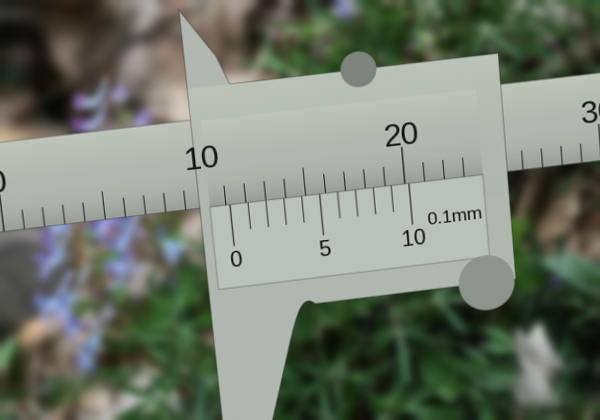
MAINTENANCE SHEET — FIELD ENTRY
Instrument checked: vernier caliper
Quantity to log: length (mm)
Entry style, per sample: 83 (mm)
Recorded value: 11.2 (mm)
